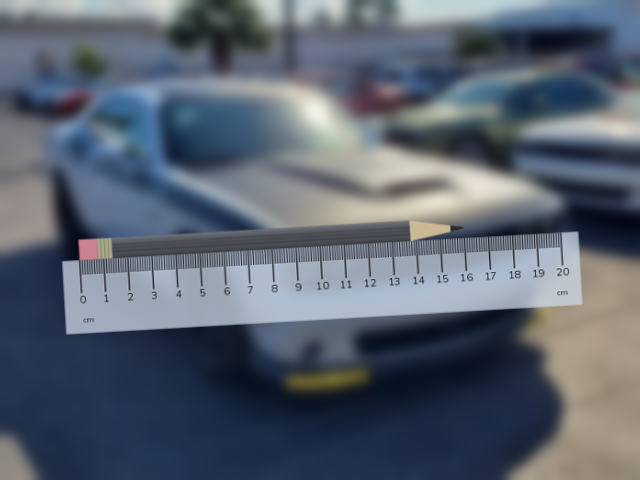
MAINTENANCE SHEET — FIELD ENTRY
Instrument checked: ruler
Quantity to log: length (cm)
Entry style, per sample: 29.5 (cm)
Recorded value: 16 (cm)
